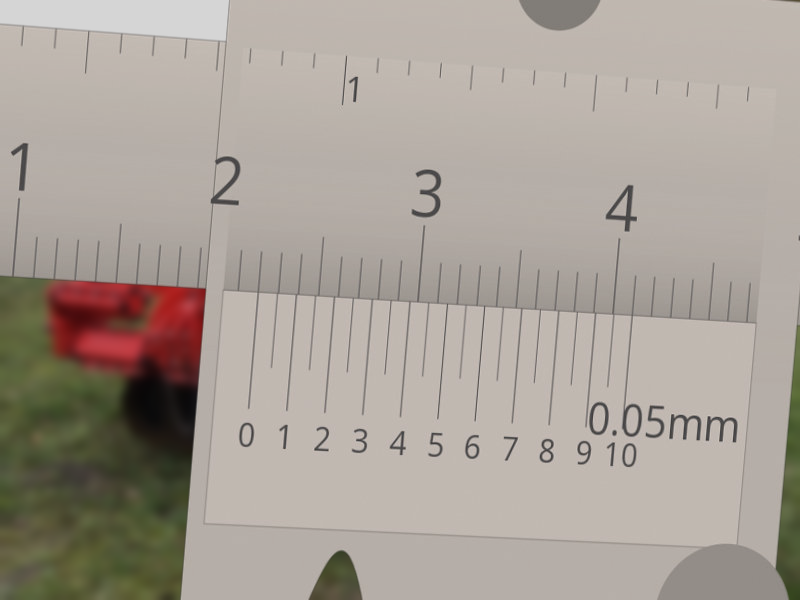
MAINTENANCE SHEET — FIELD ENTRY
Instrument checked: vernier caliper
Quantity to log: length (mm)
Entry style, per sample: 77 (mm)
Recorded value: 22.0 (mm)
